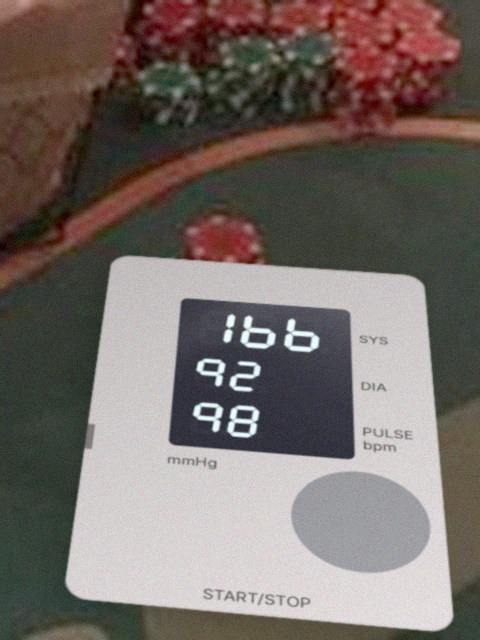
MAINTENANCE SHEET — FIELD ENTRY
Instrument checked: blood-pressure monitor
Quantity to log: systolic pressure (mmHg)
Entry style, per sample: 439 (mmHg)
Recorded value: 166 (mmHg)
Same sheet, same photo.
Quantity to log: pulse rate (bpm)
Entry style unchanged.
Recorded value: 98 (bpm)
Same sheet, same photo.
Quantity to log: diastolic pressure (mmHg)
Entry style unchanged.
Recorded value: 92 (mmHg)
